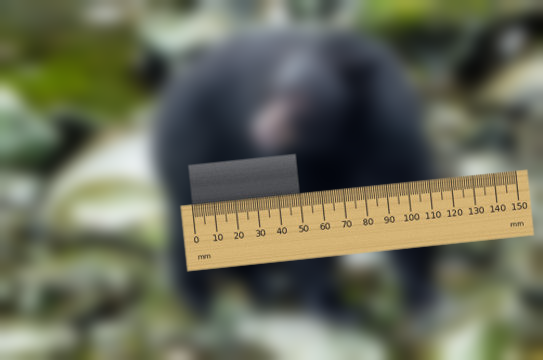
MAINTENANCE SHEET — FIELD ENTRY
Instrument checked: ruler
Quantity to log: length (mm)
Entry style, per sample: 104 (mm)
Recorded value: 50 (mm)
